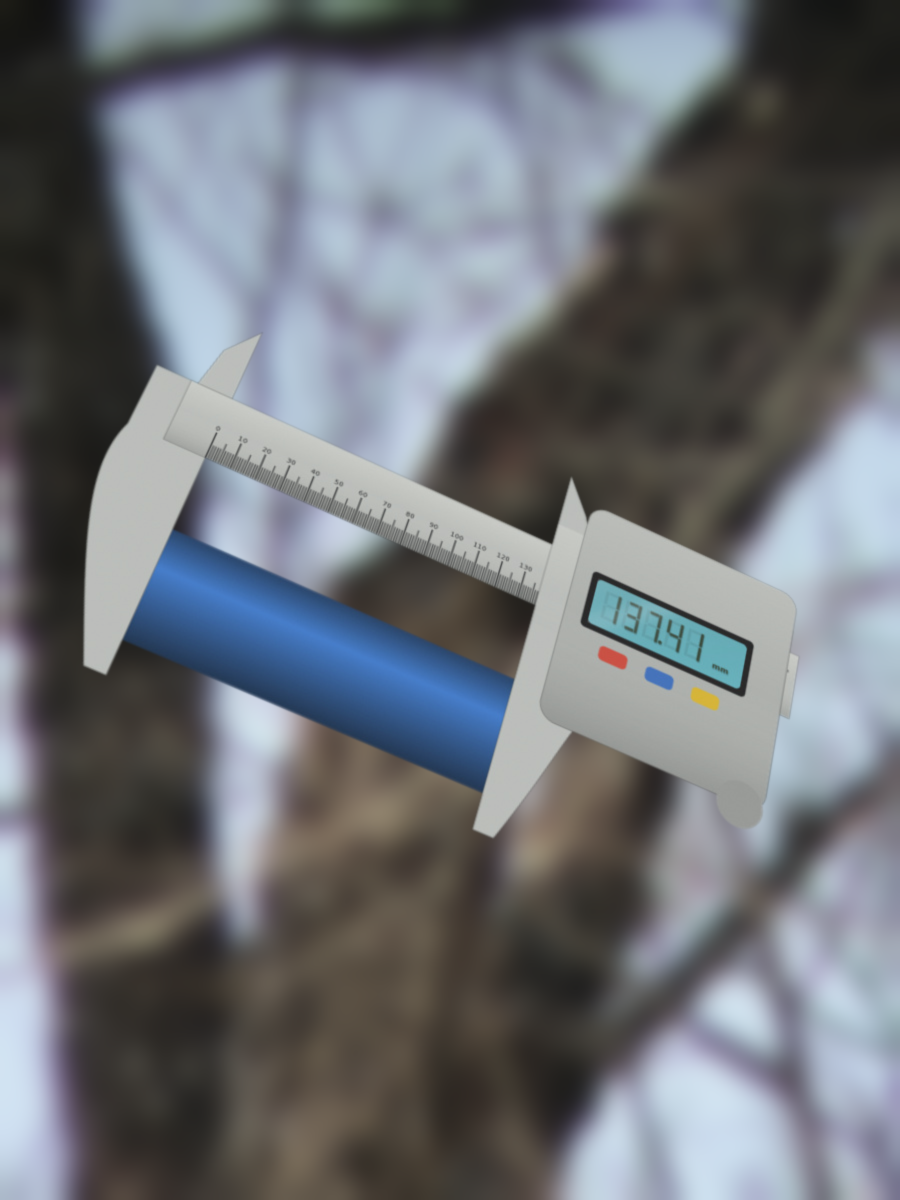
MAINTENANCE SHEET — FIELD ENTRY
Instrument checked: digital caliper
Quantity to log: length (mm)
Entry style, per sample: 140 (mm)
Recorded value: 137.41 (mm)
